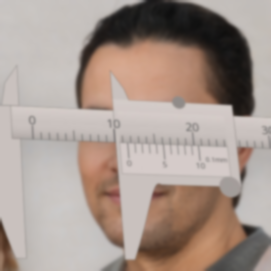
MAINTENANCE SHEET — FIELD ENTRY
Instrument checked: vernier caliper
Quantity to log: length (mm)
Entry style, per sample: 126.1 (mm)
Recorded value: 11.6 (mm)
